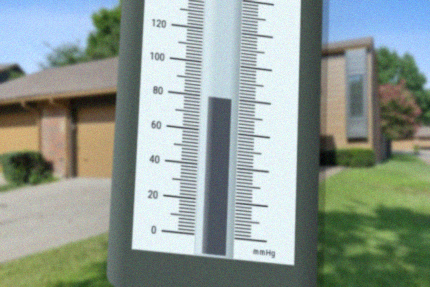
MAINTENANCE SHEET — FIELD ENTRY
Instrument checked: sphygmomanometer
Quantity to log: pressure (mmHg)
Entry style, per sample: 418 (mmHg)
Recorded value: 80 (mmHg)
